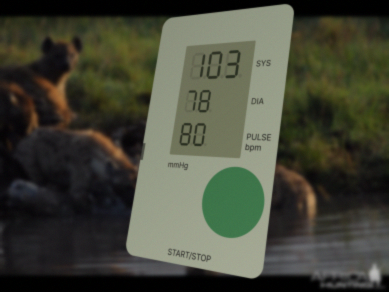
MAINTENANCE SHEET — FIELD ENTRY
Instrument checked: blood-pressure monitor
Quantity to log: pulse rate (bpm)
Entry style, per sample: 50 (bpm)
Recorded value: 80 (bpm)
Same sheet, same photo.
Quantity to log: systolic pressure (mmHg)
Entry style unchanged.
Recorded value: 103 (mmHg)
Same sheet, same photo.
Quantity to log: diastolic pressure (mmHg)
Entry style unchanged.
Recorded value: 78 (mmHg)
